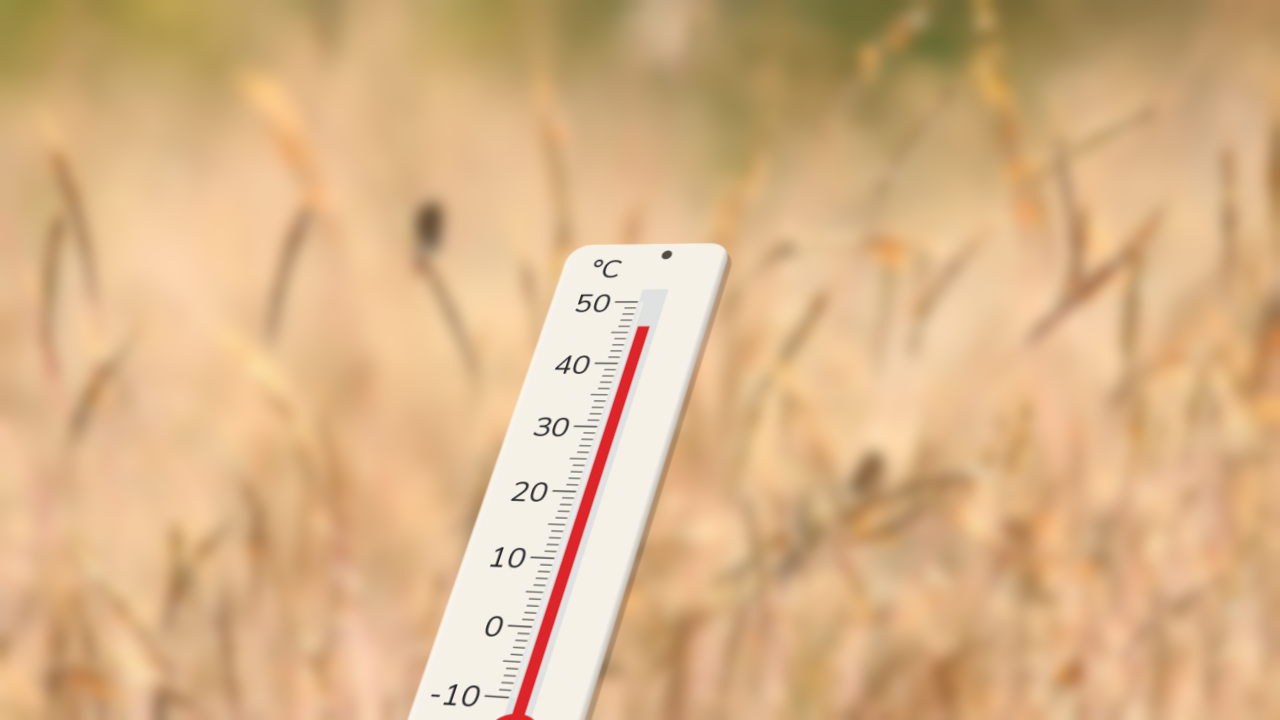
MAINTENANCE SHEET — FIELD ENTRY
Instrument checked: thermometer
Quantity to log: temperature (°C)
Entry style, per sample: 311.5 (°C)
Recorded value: 46 (°C)
